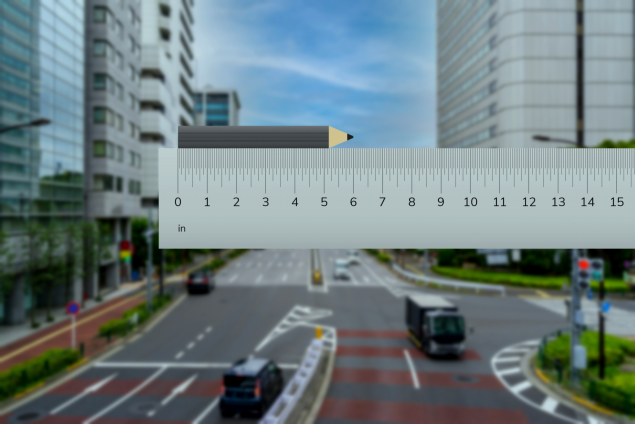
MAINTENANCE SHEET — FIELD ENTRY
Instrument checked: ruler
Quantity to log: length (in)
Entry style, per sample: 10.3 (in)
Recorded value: 6 (in)
